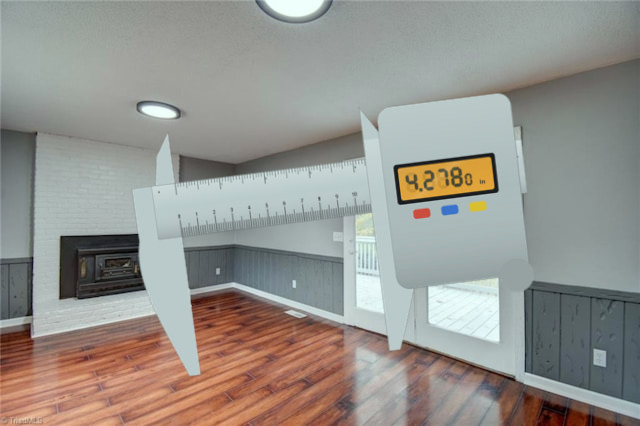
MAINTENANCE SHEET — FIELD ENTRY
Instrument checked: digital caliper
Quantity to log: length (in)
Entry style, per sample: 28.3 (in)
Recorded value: 4.2780 (in)
